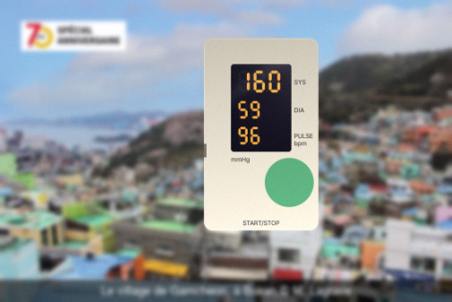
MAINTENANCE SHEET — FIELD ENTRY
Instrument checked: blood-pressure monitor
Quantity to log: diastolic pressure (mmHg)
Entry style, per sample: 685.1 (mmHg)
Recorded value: 59 (mmHg)
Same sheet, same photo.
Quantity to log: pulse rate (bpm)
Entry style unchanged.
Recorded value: 96 (bpm)
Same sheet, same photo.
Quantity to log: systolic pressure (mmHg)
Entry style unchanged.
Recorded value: 160 (mmHg)
